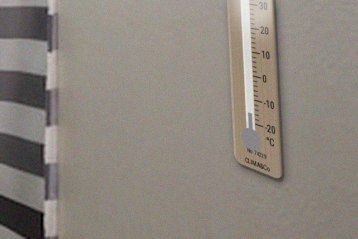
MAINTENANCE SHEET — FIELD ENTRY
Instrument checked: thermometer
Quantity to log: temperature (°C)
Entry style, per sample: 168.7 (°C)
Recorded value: -16 (°C)
